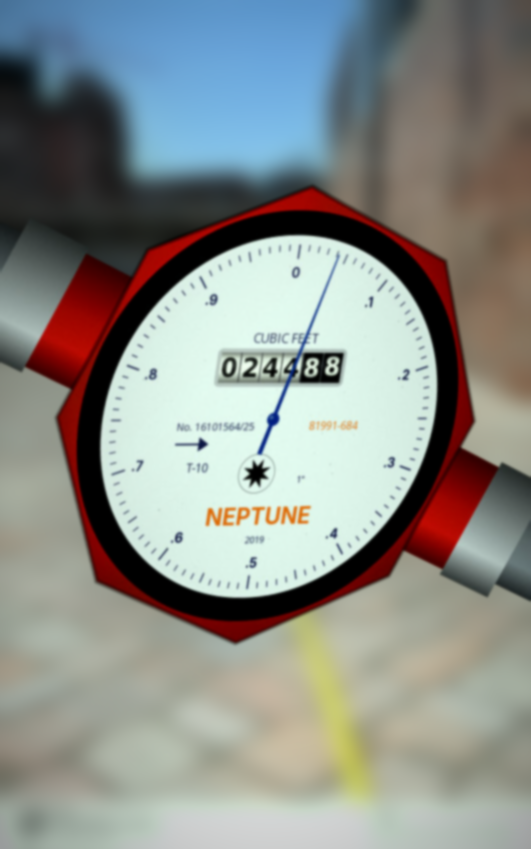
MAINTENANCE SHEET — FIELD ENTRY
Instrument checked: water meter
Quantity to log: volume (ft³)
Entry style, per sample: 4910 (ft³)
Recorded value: 24488.04 (ft³)
